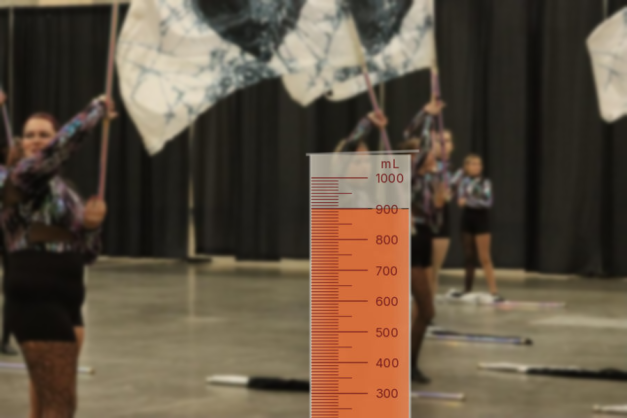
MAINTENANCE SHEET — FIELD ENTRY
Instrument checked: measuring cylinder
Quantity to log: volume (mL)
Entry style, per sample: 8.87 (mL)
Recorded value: 900 (mL)
